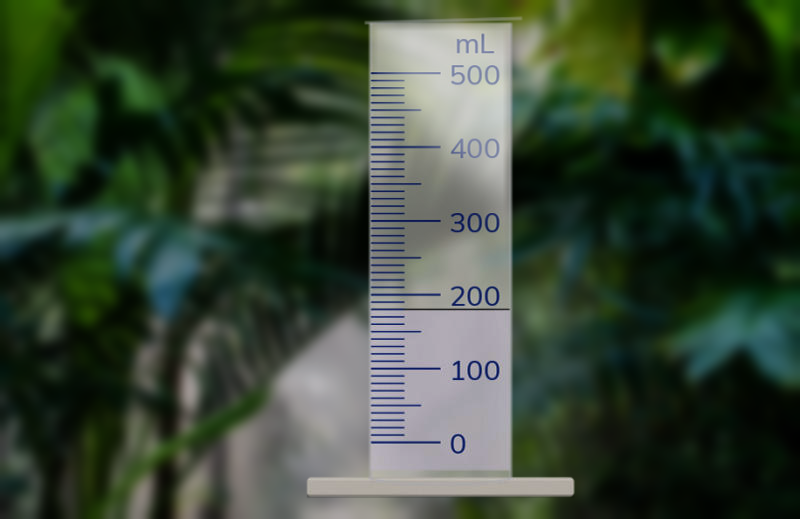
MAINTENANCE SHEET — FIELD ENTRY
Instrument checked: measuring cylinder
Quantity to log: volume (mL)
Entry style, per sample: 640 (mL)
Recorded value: 180 (mL)
